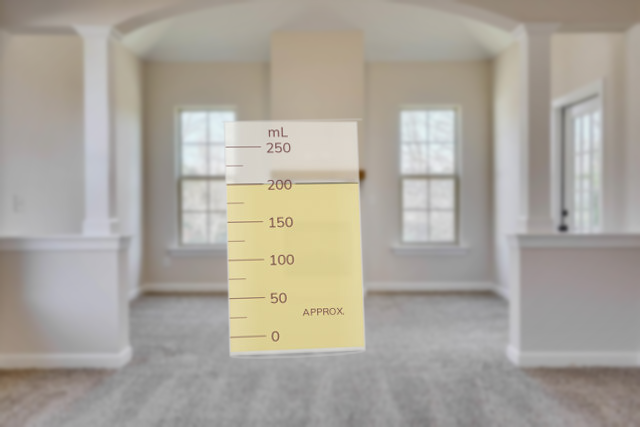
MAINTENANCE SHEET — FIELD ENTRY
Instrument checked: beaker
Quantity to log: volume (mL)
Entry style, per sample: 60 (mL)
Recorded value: 200 (mL)
